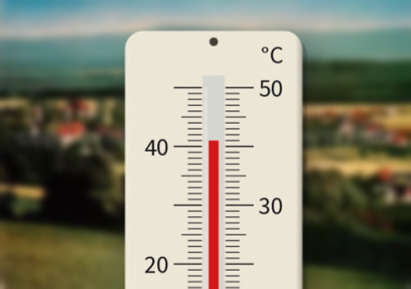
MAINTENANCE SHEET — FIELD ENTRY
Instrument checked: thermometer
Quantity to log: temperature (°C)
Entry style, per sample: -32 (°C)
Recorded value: 41 (°C)
